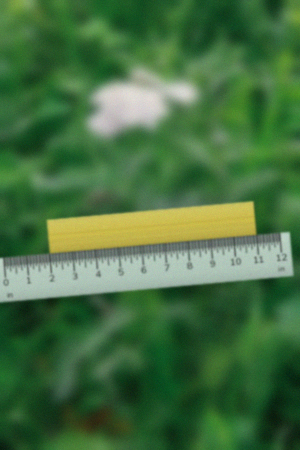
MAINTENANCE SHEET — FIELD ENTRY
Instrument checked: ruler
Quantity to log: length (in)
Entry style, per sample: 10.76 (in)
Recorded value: 9 (in)
